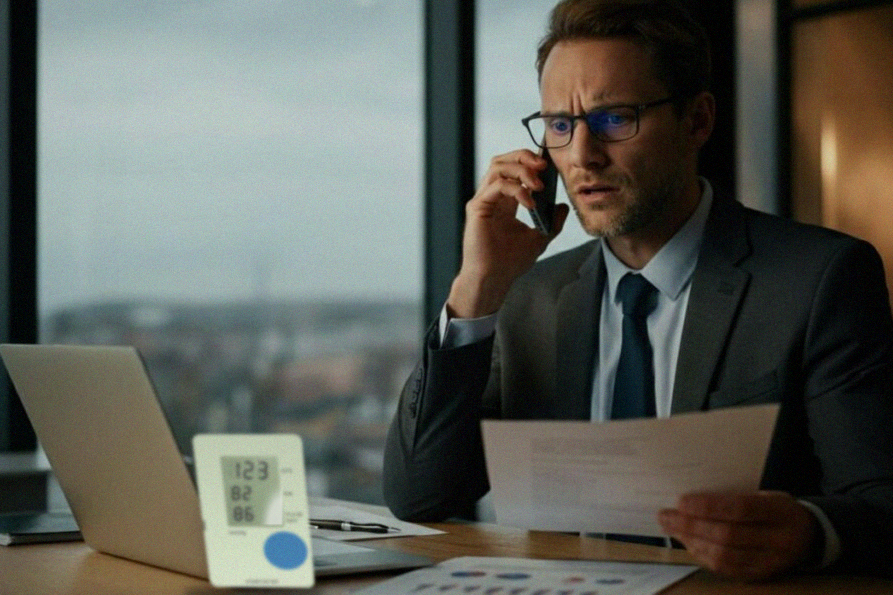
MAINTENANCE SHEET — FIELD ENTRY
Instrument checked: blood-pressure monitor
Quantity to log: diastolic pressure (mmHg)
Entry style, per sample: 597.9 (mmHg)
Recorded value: 82 (mmHg)
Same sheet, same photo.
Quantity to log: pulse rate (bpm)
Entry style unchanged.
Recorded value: 86 (bpm)
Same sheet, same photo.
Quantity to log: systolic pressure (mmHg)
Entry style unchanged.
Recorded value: 123 (mmHg)
